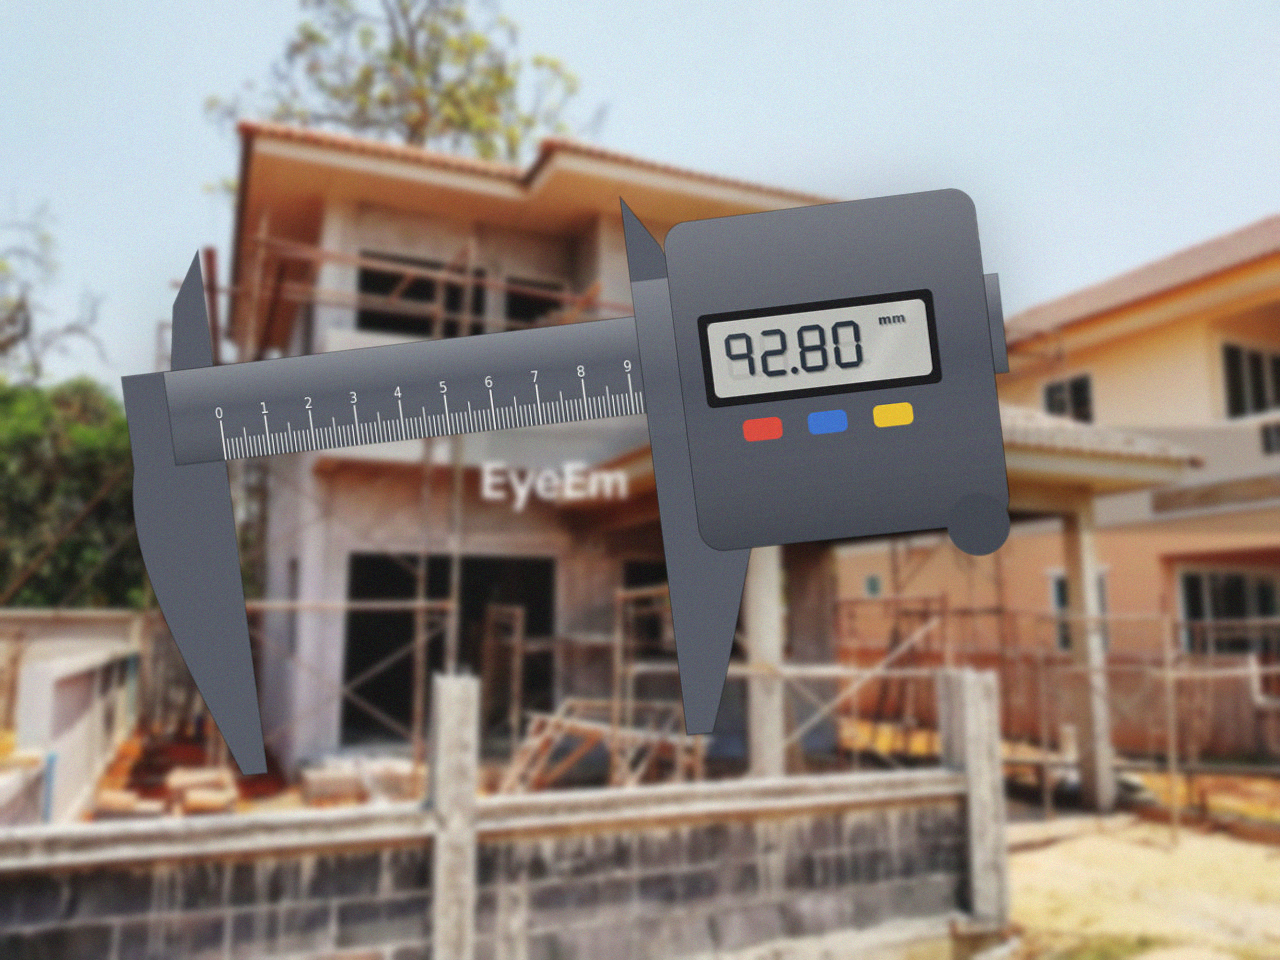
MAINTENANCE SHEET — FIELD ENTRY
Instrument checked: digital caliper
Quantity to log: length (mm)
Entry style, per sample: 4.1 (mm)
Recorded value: 92.80 (mm)
